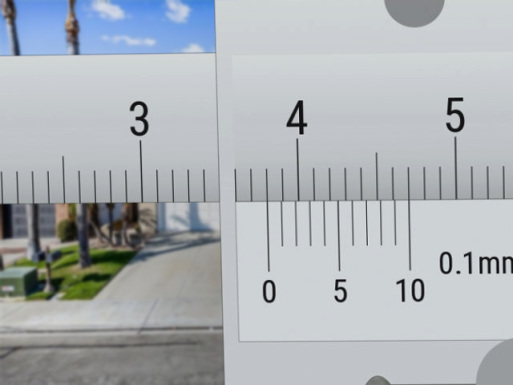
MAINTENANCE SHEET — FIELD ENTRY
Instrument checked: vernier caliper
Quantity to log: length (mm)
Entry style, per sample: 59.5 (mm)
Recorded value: 38.0 (mm)
